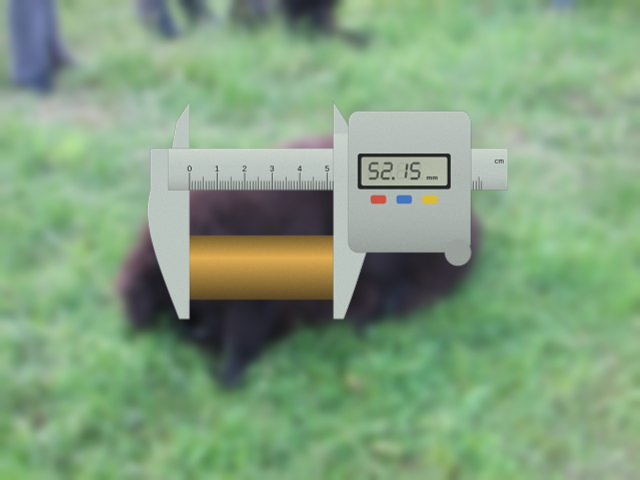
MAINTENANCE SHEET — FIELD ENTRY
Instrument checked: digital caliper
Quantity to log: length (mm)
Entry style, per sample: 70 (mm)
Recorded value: 52.15 (mm)
